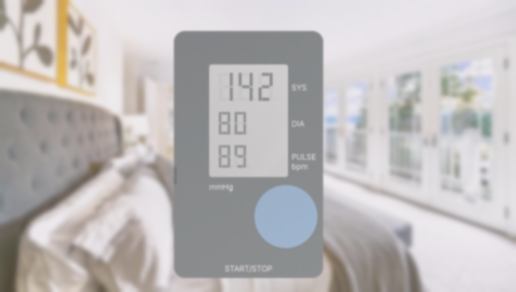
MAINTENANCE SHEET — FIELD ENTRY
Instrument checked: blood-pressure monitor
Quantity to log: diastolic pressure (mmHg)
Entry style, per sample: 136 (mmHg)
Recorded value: 80 (mmHg)
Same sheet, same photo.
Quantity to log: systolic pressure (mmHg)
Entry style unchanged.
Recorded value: 142 (mmHg)
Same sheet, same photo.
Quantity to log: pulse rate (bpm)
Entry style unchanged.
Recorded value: 89 (bpm)
